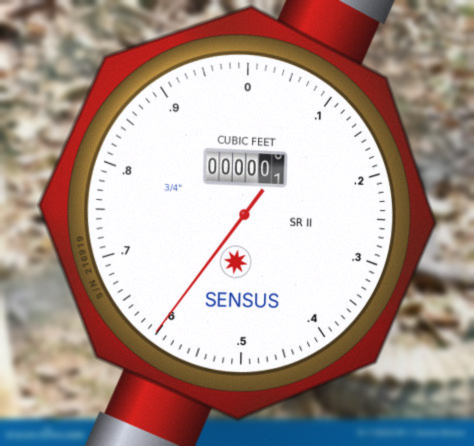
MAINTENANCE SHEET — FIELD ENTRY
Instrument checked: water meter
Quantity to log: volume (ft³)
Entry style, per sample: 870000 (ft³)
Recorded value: 0.60 (ft³)
